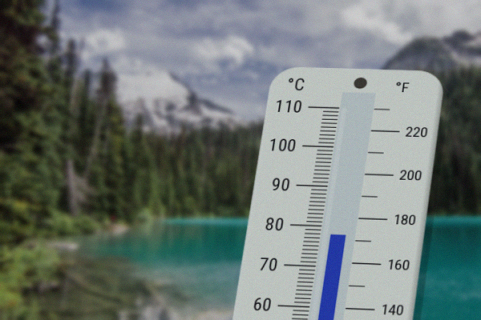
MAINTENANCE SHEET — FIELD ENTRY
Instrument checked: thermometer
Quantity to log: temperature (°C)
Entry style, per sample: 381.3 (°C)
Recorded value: 78 (°C)
